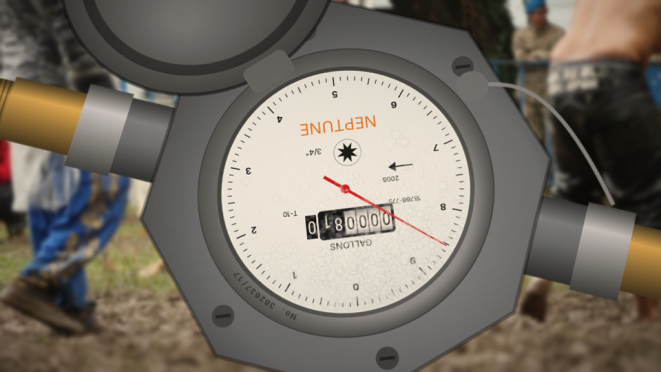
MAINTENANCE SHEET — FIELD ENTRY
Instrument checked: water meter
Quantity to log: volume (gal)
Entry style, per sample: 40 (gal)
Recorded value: 808.5 (gal)
